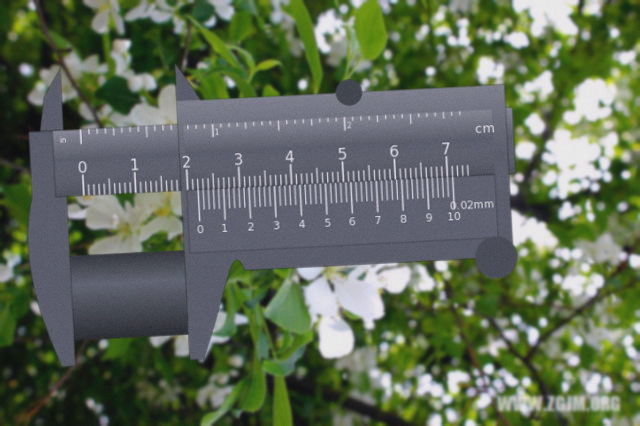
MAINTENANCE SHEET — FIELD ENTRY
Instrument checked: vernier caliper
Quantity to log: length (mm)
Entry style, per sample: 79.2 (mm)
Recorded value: 22.0 (mm)
